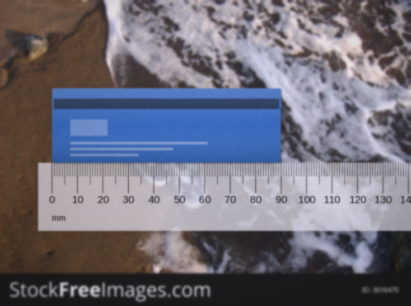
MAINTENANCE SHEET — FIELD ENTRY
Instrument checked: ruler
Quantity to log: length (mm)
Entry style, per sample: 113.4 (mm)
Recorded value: 90 (mm)
